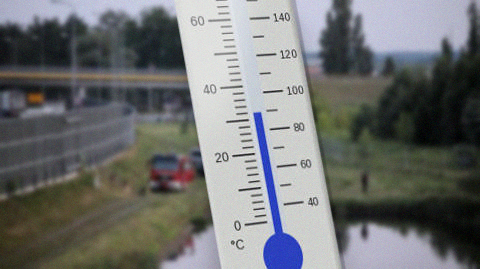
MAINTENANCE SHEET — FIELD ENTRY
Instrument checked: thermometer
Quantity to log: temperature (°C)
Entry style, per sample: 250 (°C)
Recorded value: 32 (°C)
